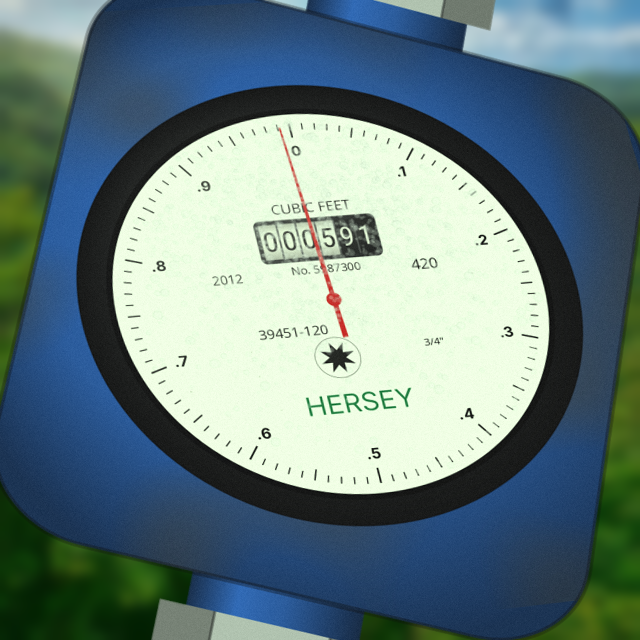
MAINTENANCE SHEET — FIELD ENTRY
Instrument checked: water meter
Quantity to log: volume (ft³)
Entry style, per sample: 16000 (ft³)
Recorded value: 590.99 (ft³)
